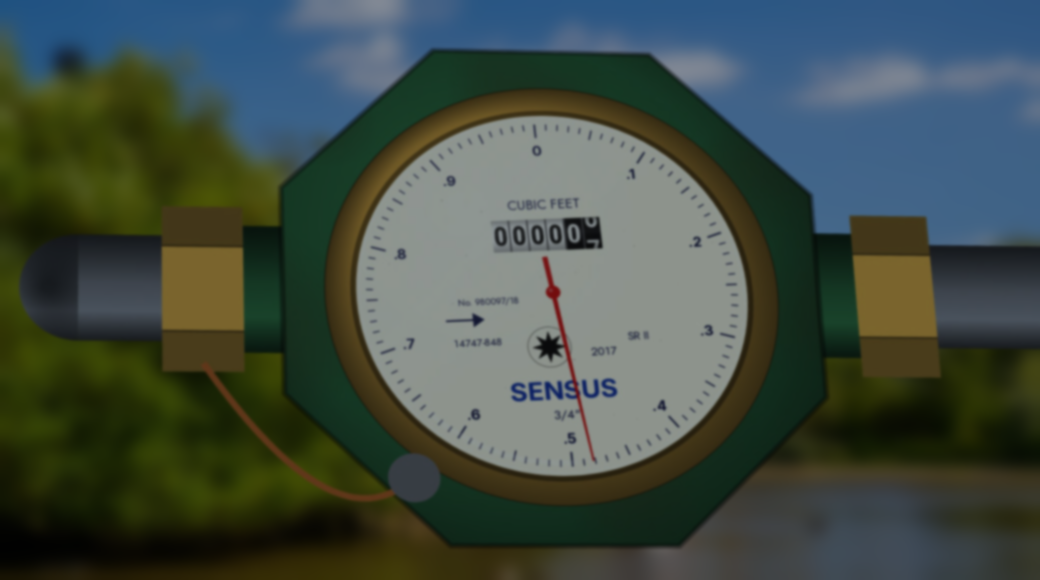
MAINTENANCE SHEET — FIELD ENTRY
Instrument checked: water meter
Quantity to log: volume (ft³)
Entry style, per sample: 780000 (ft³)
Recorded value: 6.48 (ft³)
